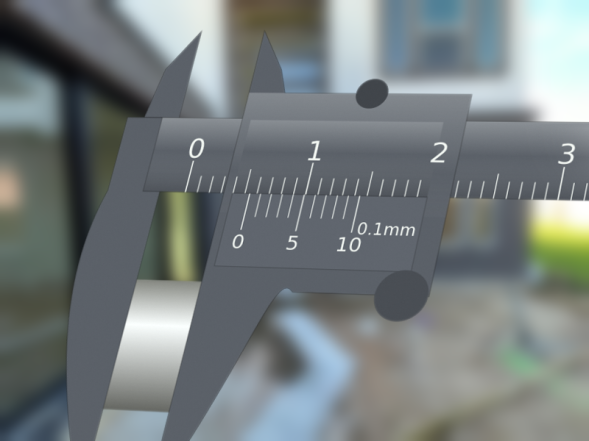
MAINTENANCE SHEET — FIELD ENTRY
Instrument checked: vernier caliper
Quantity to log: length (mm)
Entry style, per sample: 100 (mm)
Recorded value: 5.4 (mm)
